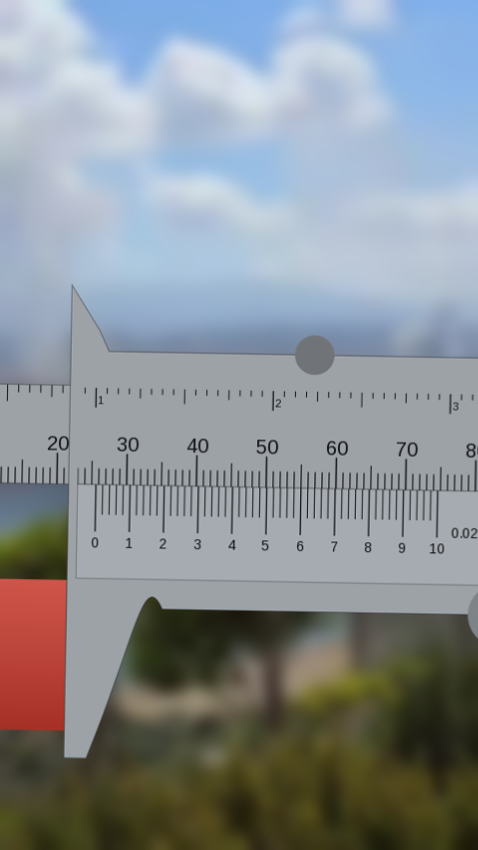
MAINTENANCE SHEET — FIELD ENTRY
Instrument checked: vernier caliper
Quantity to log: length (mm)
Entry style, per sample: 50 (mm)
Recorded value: 25.6 (mm)
